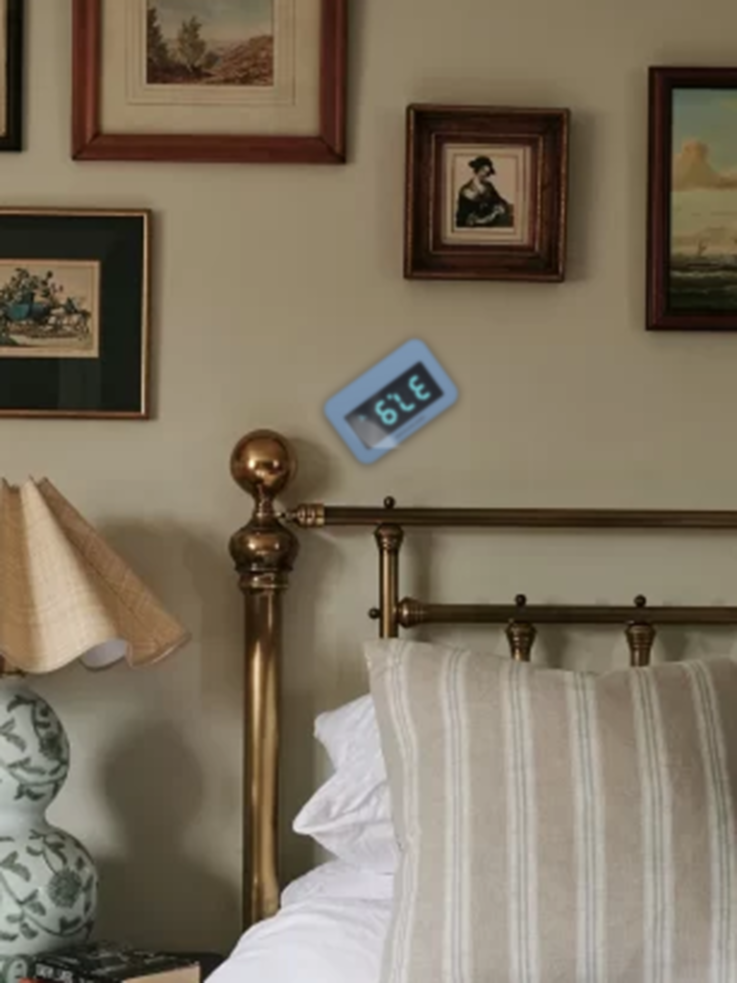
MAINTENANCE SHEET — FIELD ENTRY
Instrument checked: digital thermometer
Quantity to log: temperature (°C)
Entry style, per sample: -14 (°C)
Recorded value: 37.9 (°C)
